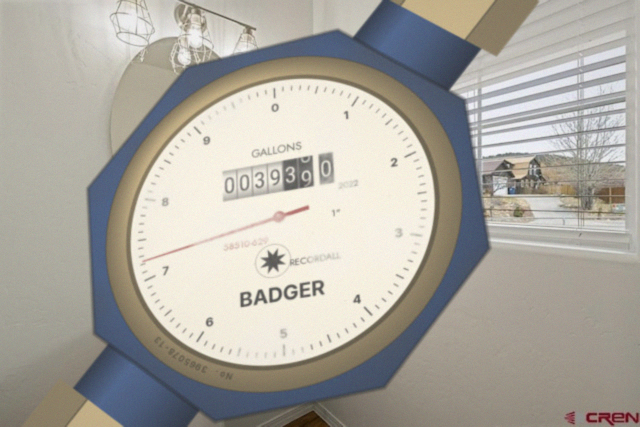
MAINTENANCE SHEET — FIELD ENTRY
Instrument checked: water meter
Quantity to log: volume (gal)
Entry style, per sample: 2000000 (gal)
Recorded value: 39387.2 (gal)
